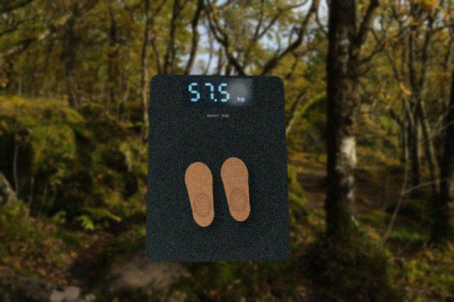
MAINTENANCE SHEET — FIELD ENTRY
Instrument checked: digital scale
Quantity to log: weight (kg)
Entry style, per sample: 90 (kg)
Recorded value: 57.5 (kg)
